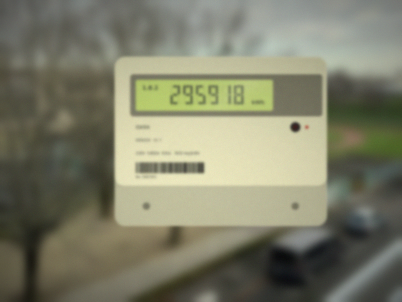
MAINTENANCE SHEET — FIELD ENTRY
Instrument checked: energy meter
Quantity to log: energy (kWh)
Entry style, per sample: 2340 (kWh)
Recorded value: 295918 (kWh)
